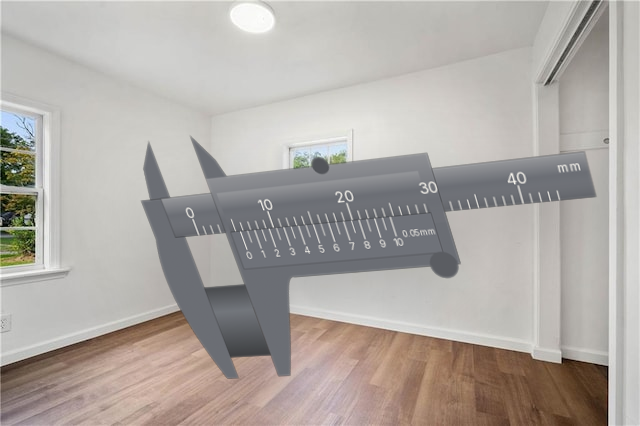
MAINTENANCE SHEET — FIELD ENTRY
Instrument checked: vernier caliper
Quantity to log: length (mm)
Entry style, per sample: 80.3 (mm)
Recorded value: 5.6 (mm)
